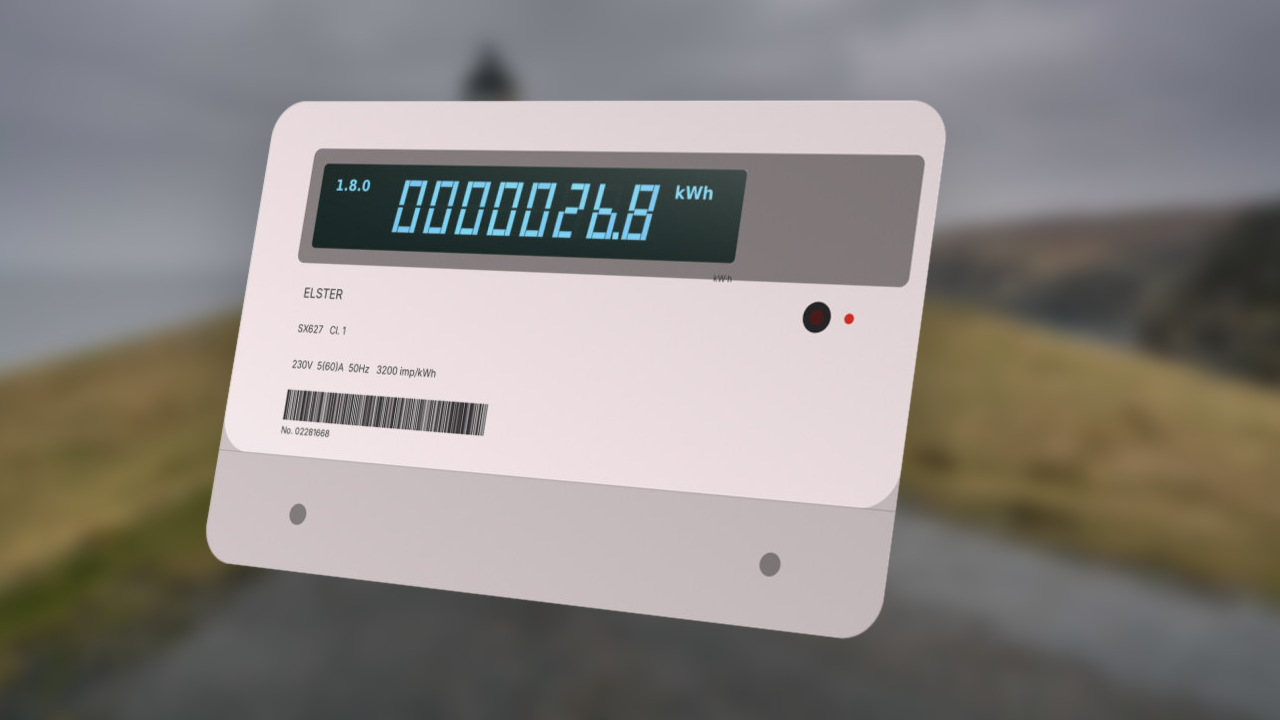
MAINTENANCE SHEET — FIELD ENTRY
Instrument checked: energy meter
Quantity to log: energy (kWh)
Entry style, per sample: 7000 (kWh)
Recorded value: 26.8 (kWh)
